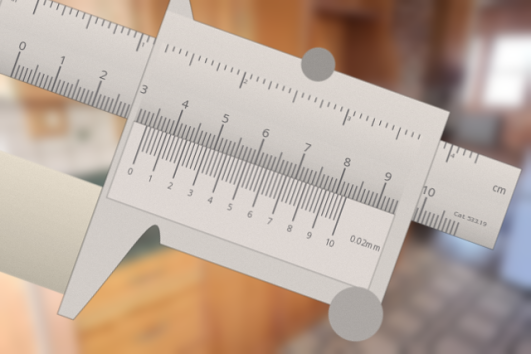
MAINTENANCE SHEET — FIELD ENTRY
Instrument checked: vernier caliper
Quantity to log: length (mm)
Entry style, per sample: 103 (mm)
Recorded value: 33.5 (mm)
